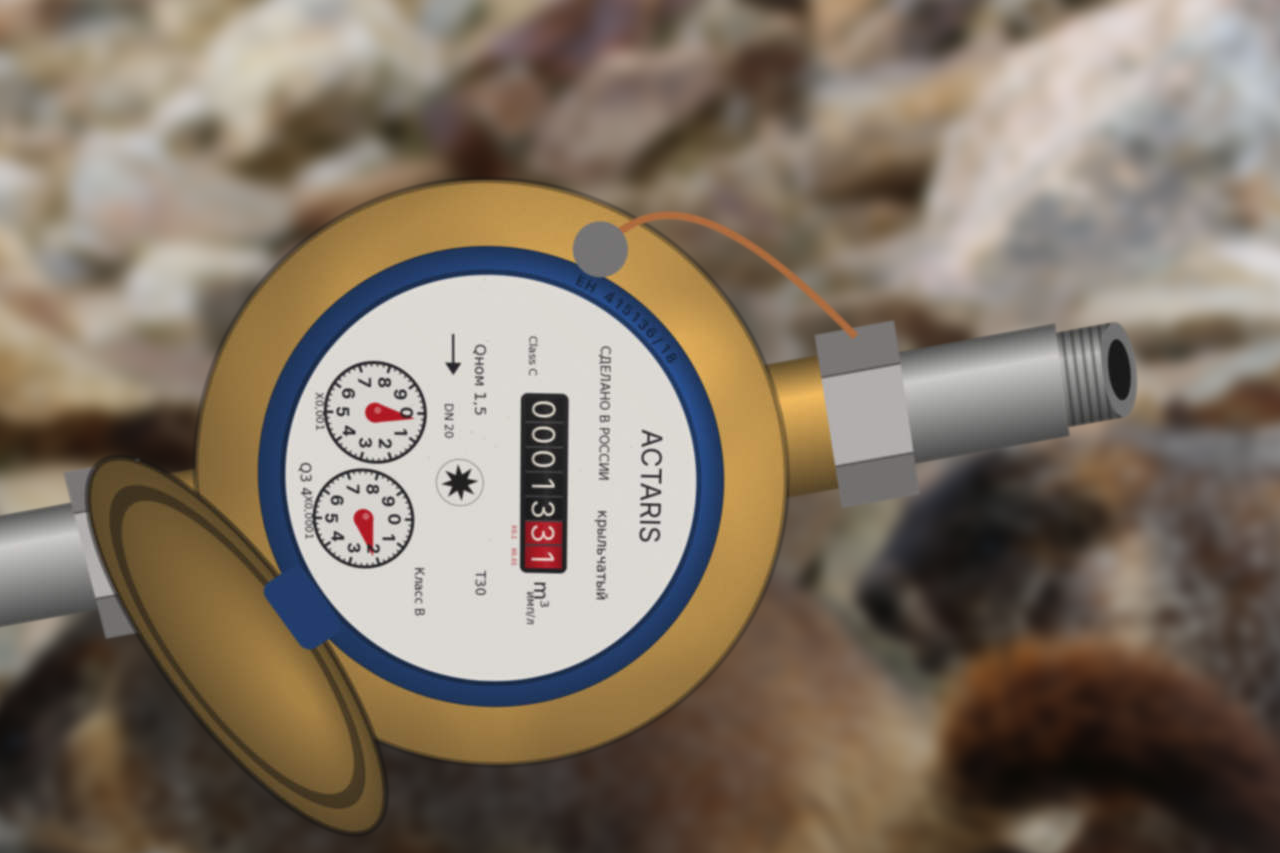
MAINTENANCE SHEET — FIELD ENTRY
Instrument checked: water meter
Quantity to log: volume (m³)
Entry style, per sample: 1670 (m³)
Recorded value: 13.3102 (m³)
